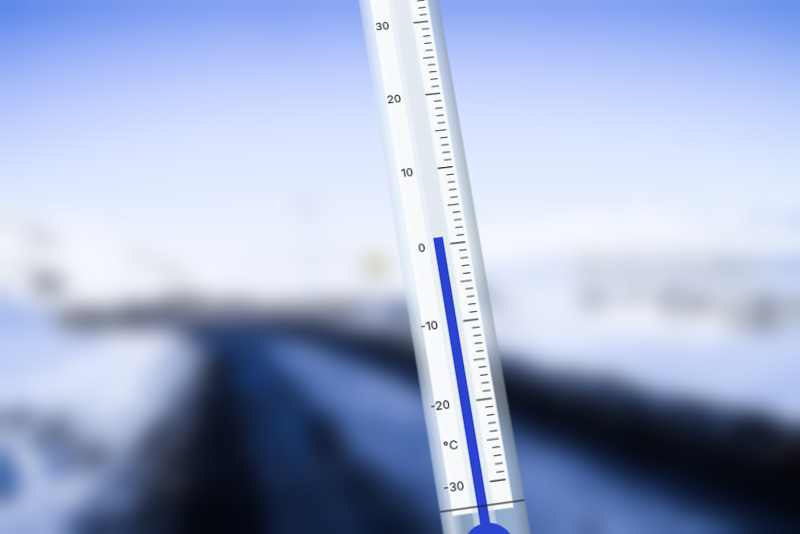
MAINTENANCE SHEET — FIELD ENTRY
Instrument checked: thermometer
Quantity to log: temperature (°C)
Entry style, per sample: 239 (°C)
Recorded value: 1 (°C)
